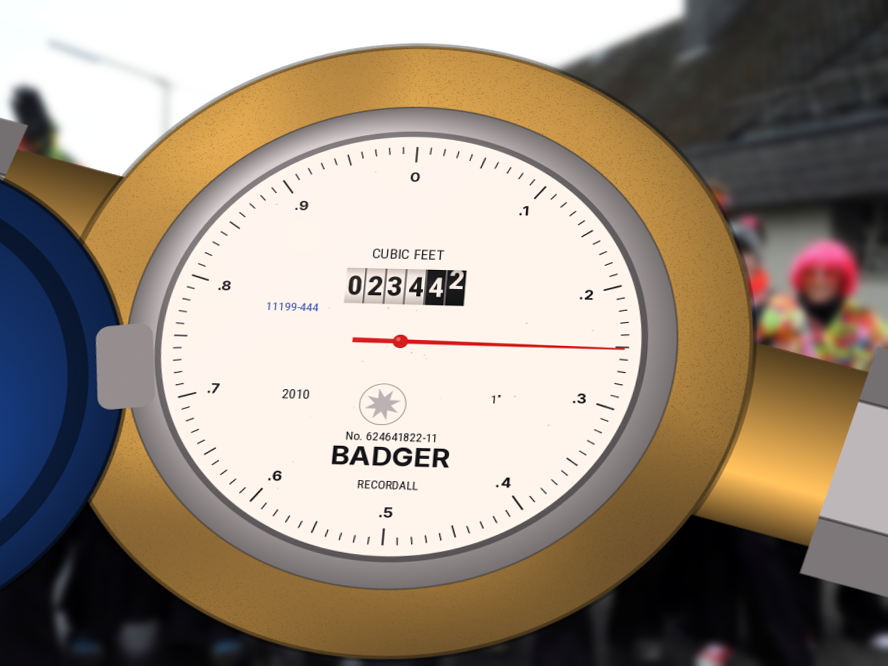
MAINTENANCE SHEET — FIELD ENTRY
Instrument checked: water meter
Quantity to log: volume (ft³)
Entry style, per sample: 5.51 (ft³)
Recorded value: 23442.25 (ft³)
